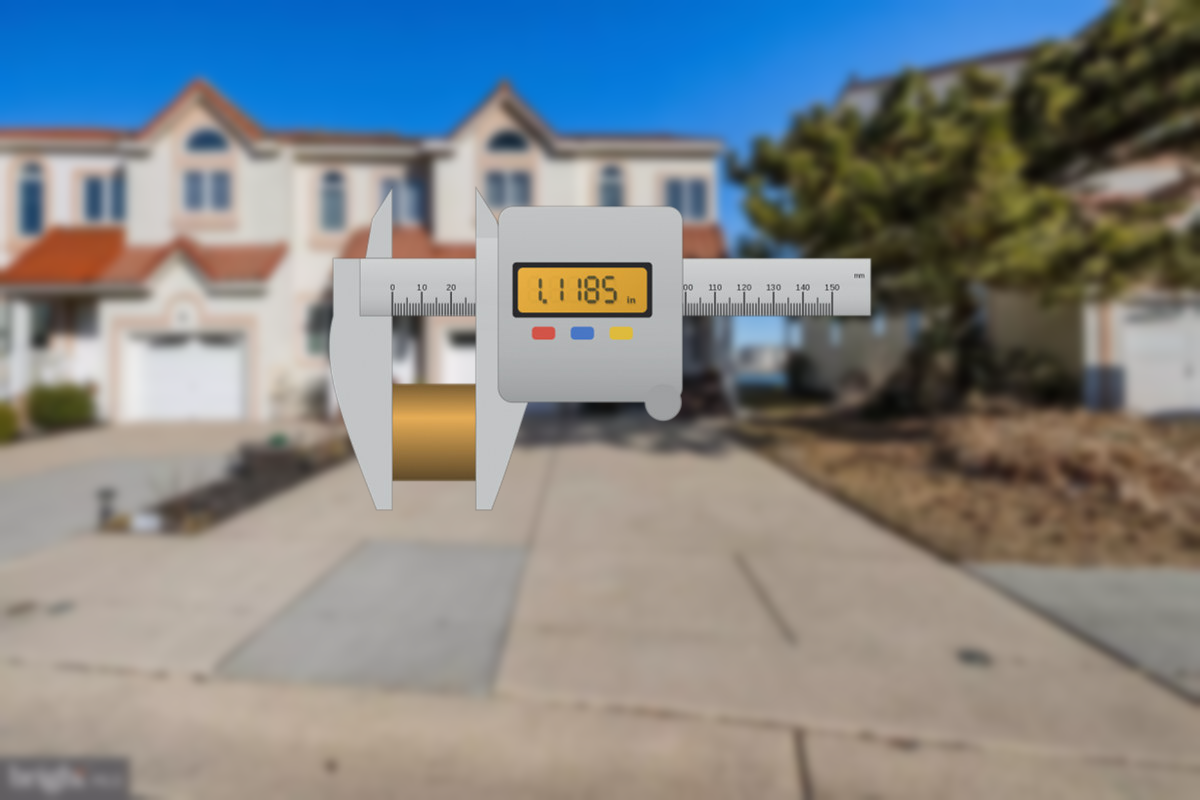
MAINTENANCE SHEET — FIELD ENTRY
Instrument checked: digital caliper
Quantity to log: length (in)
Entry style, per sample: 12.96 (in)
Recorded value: 1.1185 (in)
